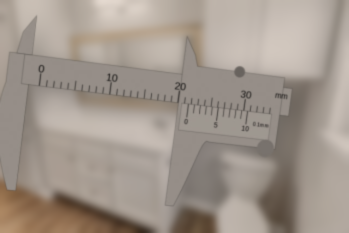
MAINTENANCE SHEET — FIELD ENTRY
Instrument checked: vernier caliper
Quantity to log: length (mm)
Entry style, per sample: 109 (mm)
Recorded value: 21.6 (mm)
